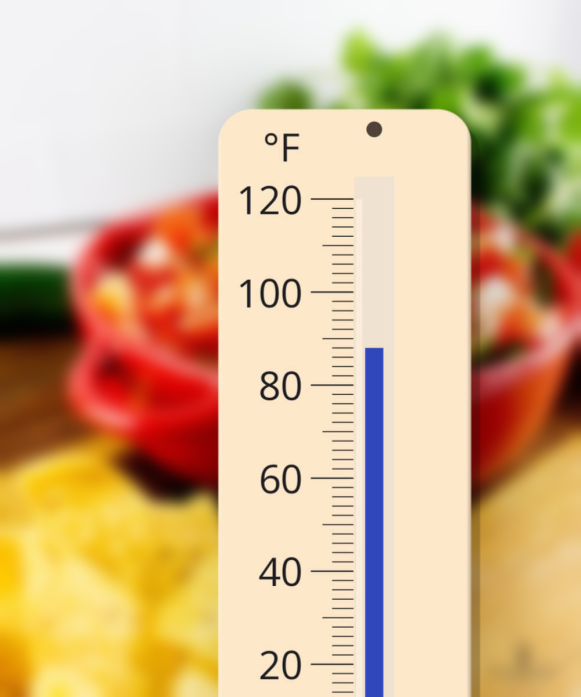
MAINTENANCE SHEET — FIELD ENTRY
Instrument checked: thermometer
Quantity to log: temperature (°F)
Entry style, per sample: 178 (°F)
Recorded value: 88 (°F)
